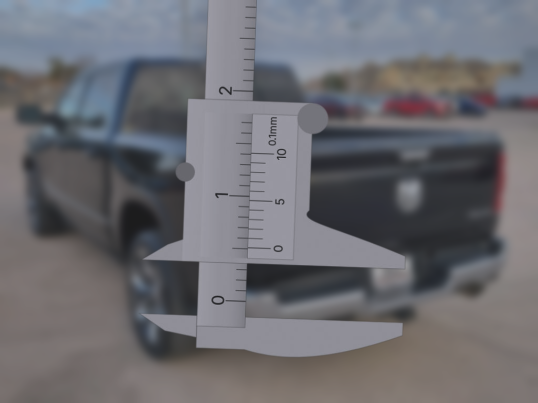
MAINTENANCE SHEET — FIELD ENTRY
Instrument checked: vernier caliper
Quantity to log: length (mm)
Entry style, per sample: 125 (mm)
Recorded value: 5.1 (mm)
